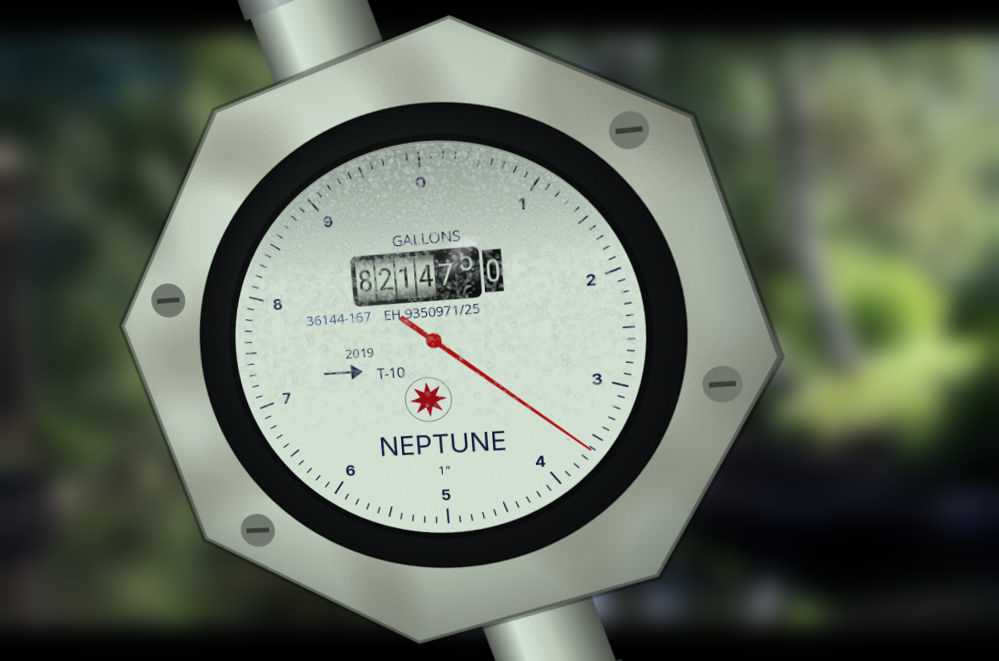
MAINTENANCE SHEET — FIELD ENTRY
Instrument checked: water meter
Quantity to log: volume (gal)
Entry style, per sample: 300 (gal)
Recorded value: 8214753.6 (gal)
